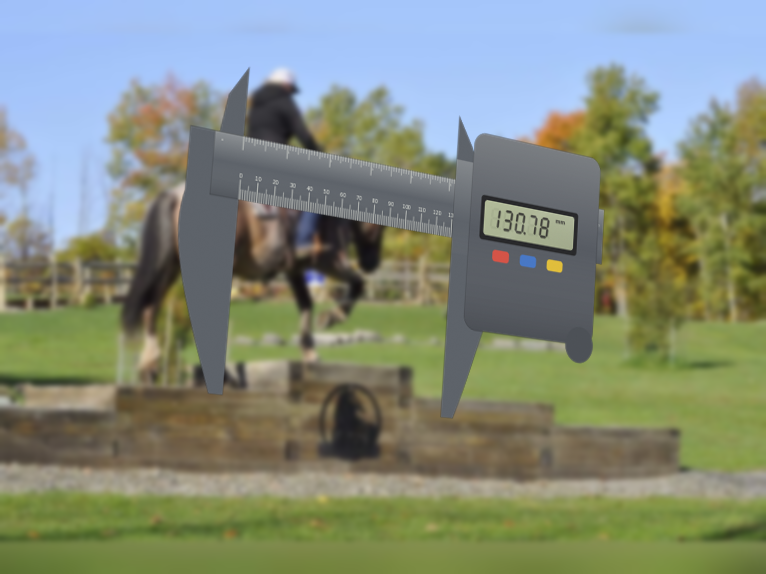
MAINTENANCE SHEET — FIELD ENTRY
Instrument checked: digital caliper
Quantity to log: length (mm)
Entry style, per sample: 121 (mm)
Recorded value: 130.78 (mm)
